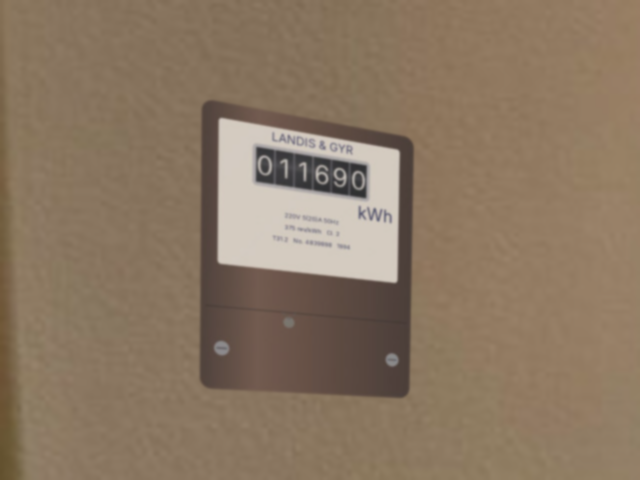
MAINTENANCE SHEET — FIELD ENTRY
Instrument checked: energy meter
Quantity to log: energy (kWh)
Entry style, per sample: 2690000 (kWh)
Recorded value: 11690 (kWh)
